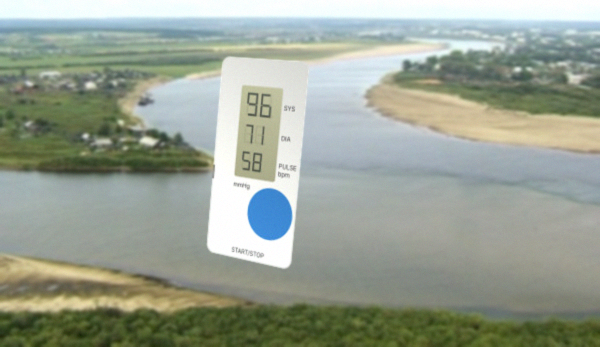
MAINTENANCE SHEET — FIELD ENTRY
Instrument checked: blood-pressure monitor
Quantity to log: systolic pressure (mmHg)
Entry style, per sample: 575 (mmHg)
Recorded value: 96 (mmHg)
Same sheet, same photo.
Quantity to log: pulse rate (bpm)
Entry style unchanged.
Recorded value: 58 (bpm)
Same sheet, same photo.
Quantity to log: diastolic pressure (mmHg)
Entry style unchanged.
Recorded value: 71 (mmHg)
